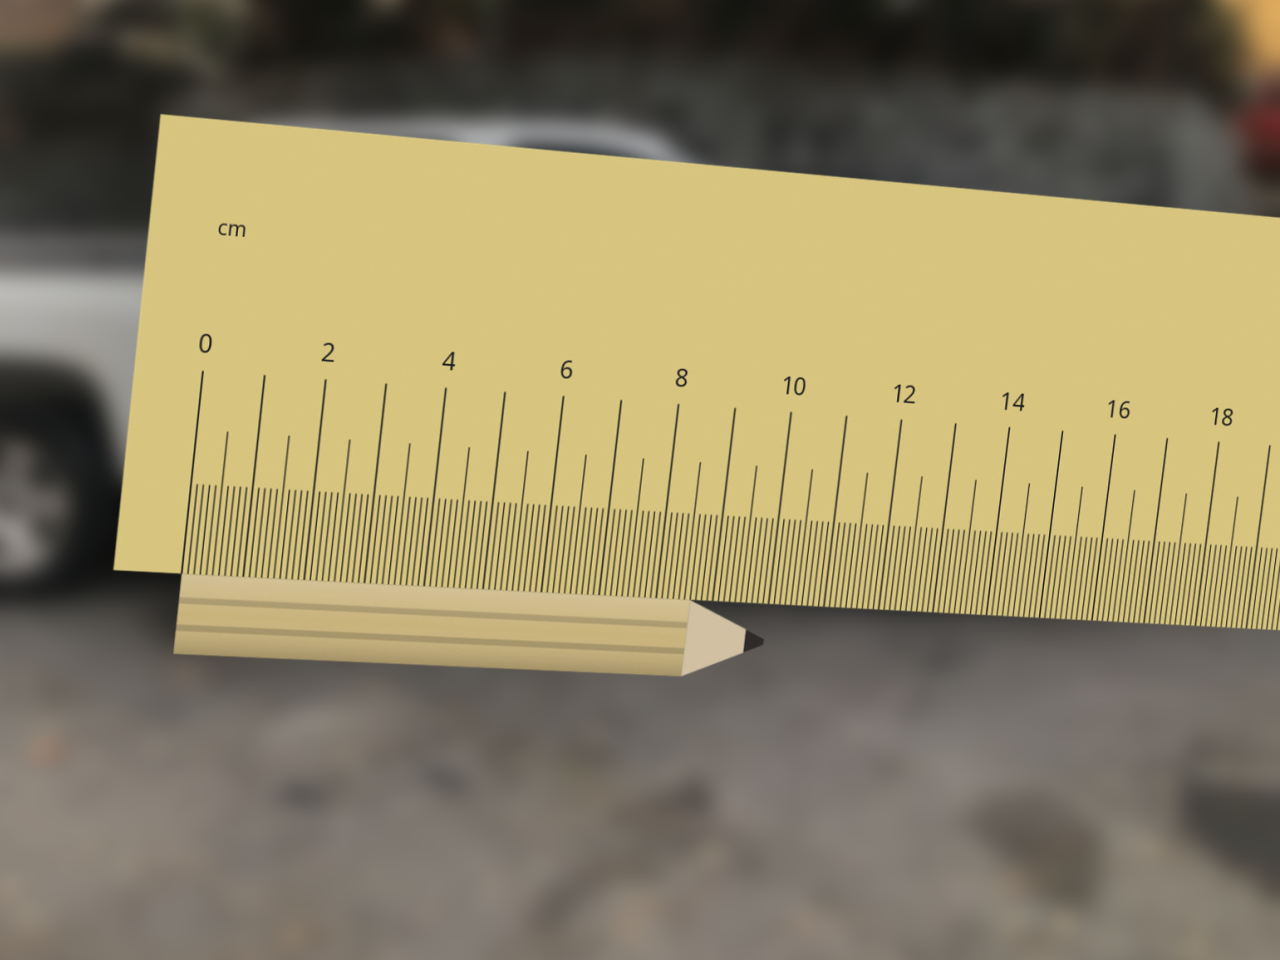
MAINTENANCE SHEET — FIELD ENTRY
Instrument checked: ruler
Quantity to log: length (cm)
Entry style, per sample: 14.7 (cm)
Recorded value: 10 (cm)
